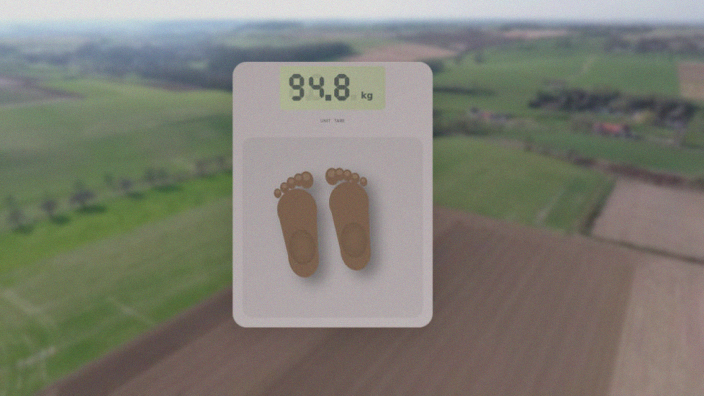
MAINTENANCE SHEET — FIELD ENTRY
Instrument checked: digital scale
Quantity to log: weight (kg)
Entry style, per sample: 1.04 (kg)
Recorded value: 94.8 (kg)
